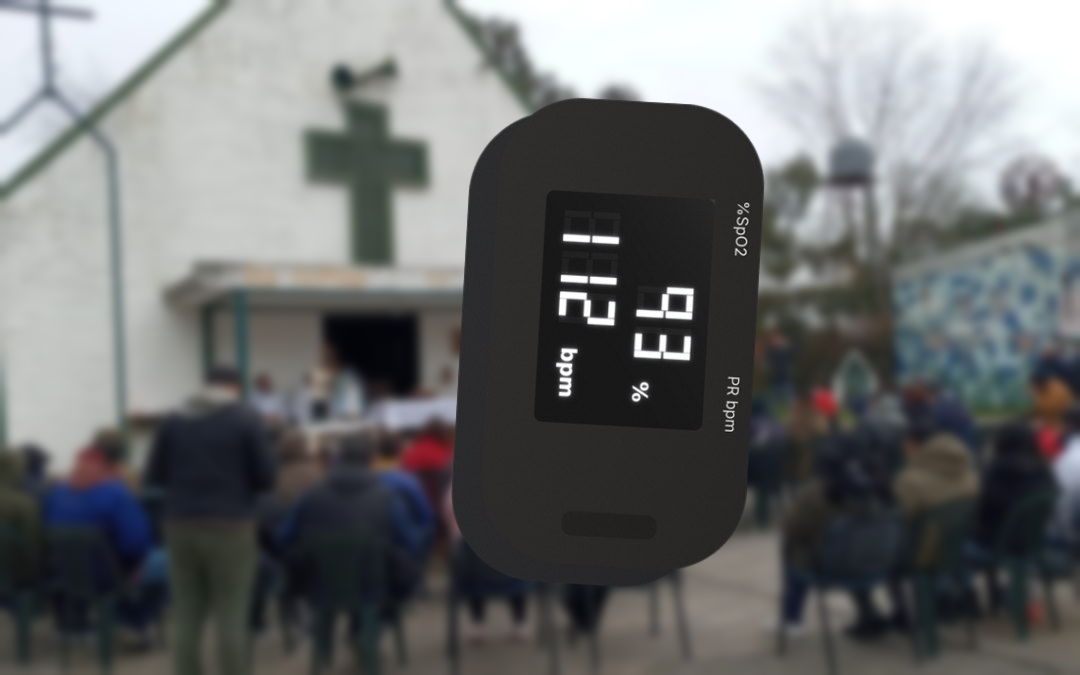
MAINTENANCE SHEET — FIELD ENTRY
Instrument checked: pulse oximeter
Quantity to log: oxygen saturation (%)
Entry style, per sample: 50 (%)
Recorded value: 93 (%)
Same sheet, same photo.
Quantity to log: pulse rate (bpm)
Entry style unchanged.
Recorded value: 112 (bpm)
